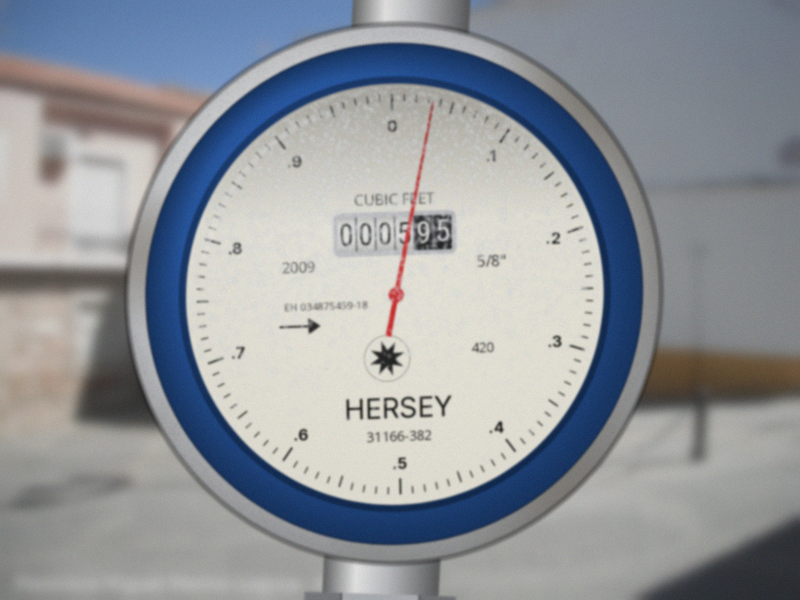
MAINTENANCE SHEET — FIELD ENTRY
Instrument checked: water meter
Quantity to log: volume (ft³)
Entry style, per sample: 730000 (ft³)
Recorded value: 595.03 (ft³)
